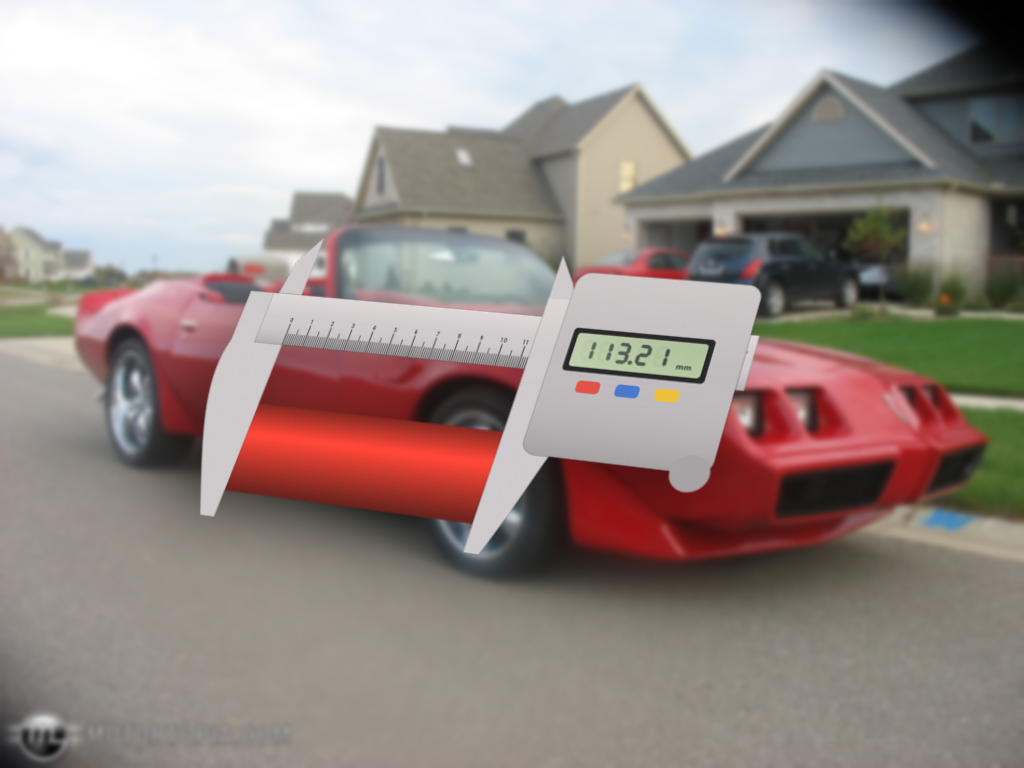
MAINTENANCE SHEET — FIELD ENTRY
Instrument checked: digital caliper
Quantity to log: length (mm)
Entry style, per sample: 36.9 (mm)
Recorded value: 113.21 (mm)
